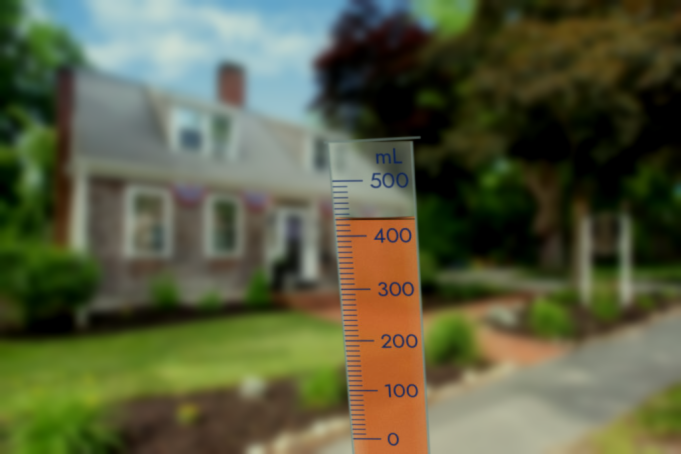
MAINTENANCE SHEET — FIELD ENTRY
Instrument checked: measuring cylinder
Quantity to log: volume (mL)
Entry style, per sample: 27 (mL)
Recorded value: 430 (mL)
